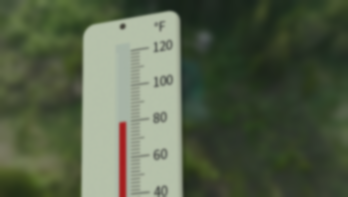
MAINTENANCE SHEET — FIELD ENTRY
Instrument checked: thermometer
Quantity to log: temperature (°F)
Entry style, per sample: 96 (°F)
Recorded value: 80 (°F)
